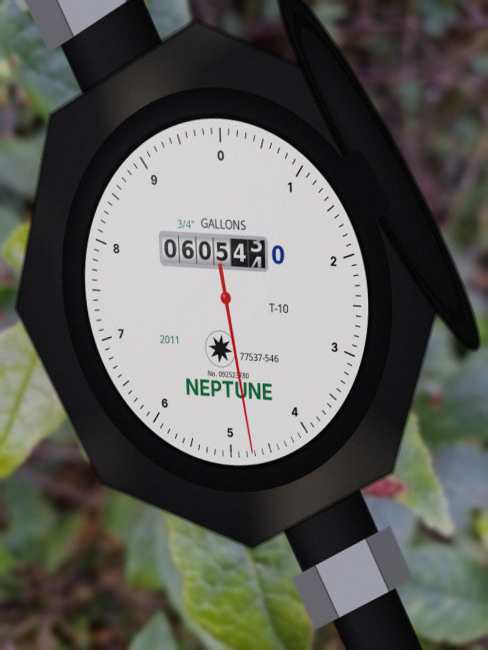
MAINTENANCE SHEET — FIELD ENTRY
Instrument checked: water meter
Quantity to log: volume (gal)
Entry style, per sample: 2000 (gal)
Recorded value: 605434.7 (gal)
